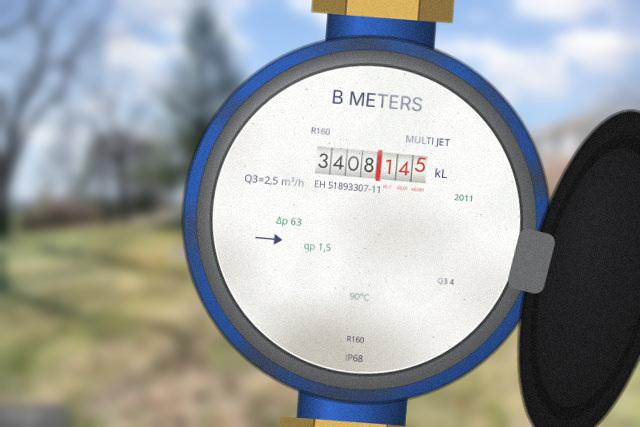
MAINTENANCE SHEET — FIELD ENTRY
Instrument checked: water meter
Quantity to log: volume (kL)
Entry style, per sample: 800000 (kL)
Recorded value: 3408.145 (kL)
